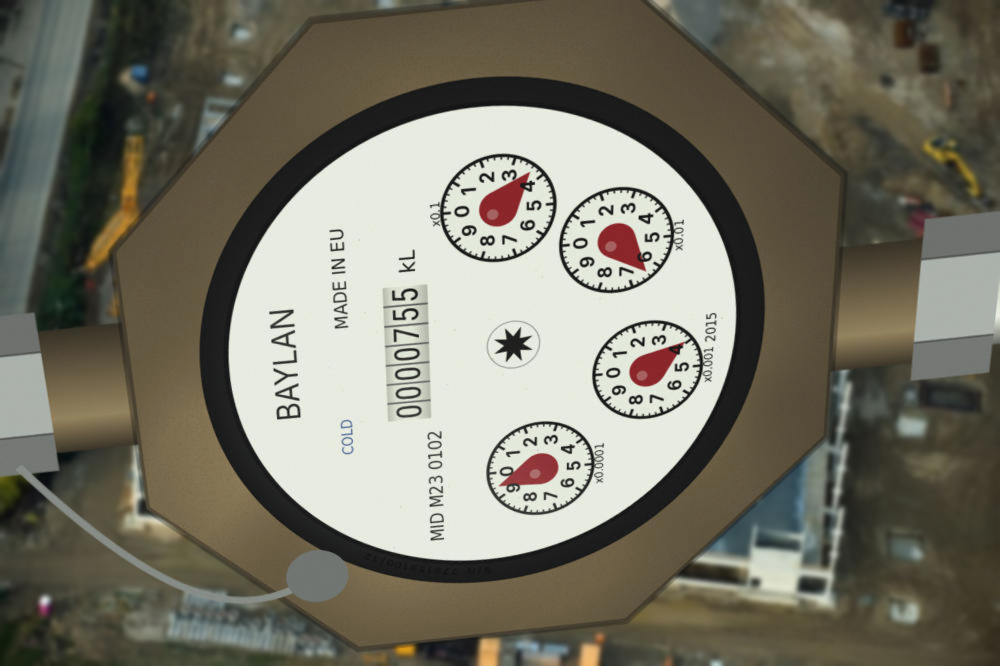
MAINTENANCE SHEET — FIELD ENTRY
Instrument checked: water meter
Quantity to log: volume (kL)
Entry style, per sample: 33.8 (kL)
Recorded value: 755.3639 (kL)
